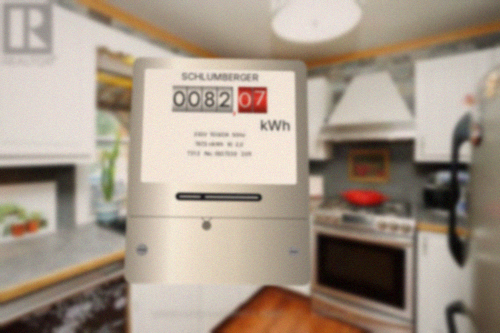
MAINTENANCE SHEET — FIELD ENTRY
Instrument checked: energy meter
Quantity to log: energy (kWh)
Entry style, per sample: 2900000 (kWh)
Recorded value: 82.07 (kWh)
